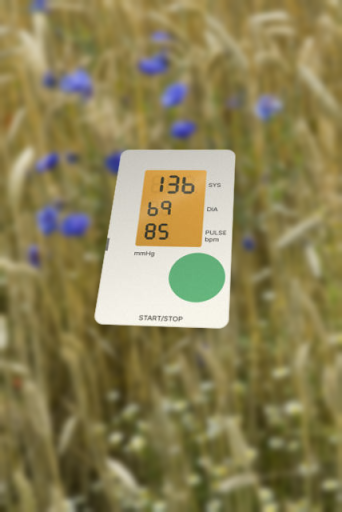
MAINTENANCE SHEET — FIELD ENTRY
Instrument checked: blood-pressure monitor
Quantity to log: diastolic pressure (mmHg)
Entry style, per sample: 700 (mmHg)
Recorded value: 69 (mmHg)
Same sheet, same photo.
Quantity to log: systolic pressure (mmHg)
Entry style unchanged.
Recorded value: 136 (mmHg)
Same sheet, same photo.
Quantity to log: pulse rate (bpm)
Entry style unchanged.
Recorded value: 85 (bpm)
